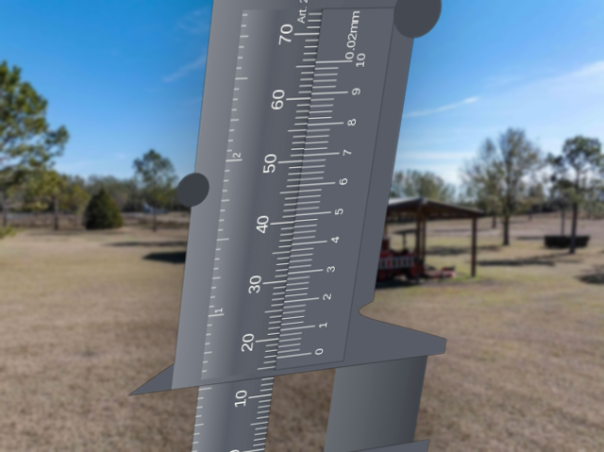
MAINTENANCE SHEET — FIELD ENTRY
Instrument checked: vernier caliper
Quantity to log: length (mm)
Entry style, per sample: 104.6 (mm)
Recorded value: 16.6 (mm)
